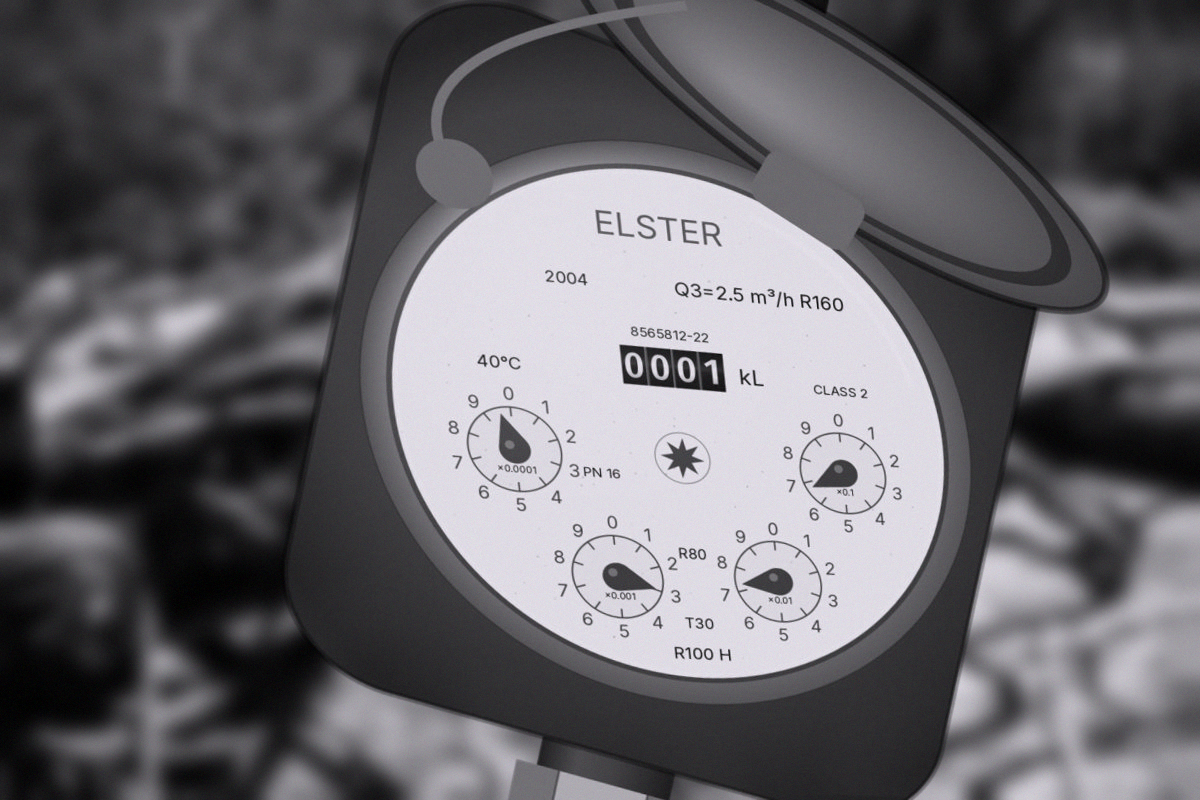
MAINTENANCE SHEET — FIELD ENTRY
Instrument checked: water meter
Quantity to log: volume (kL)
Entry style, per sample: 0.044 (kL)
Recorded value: 1.6729 (kL)
